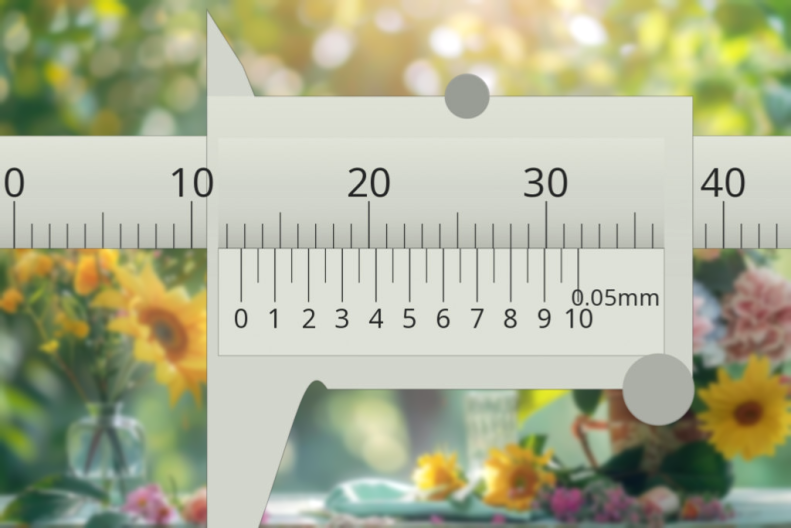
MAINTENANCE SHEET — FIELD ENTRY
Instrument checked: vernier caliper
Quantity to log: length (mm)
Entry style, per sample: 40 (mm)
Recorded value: 12.8 (mm)
